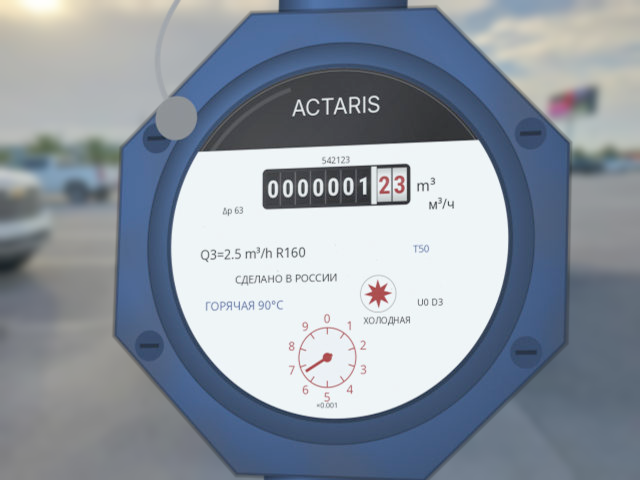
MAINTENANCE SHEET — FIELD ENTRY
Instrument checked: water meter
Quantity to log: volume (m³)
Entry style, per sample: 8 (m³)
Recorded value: 1.236 (m³)
